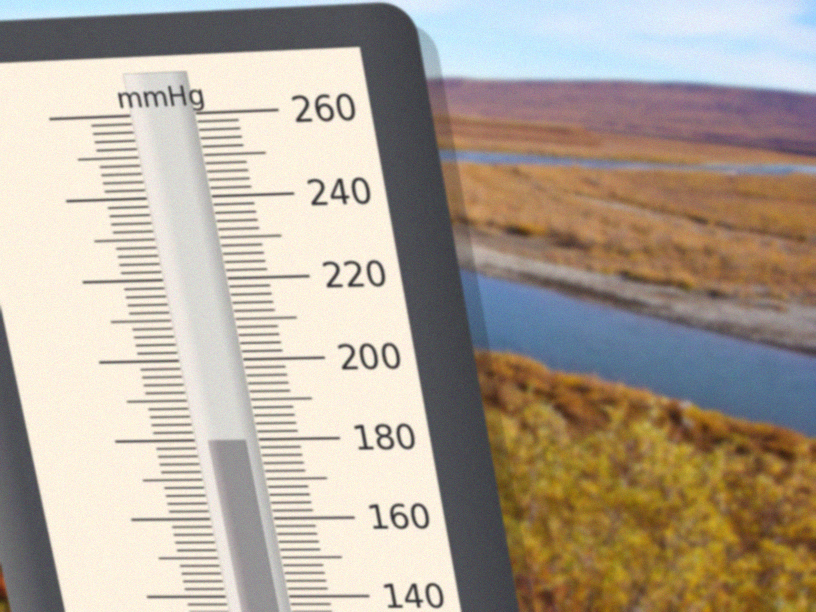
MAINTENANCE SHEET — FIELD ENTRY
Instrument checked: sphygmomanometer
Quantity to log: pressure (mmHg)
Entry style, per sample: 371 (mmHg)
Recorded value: 180 (mmHg)
